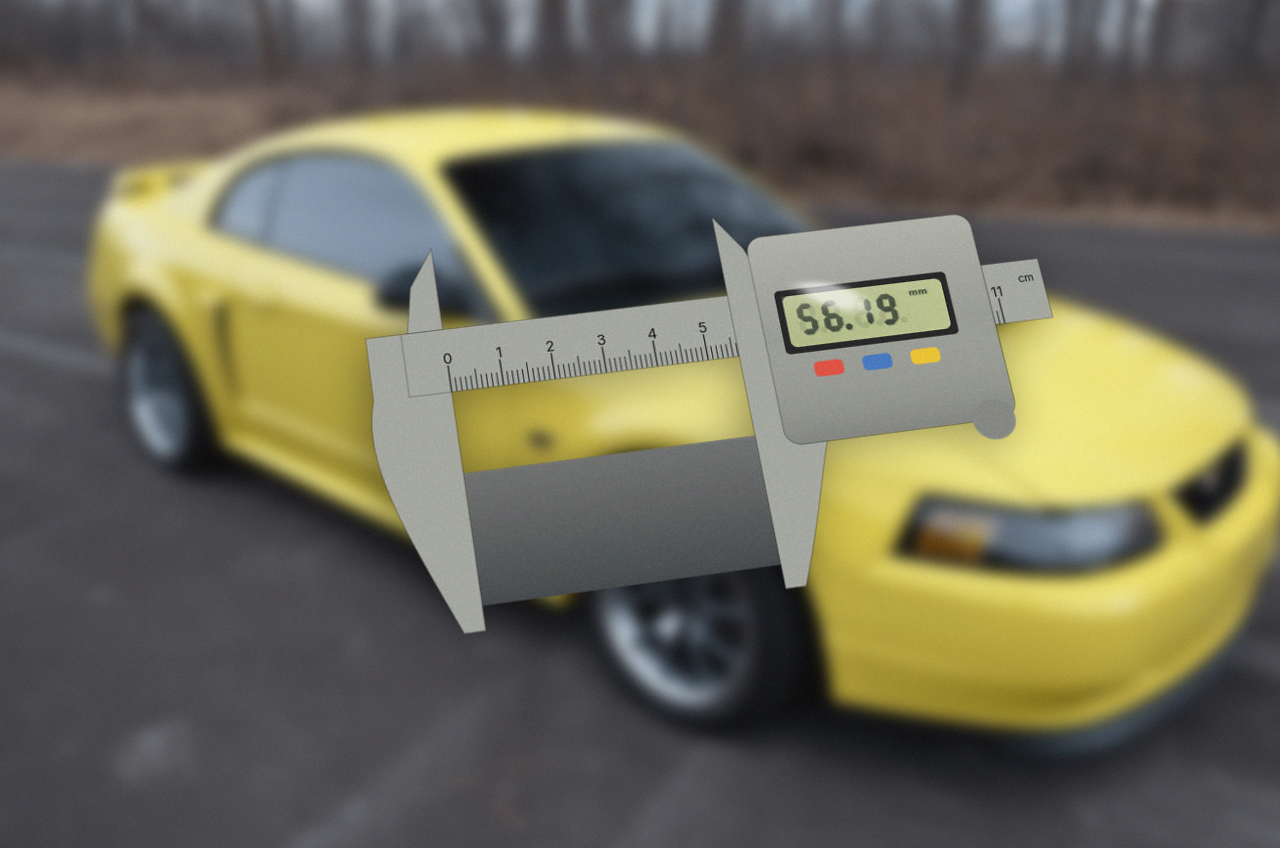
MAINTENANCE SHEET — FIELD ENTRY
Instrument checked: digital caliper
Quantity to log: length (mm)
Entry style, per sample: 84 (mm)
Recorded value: 56.19 (mm)
